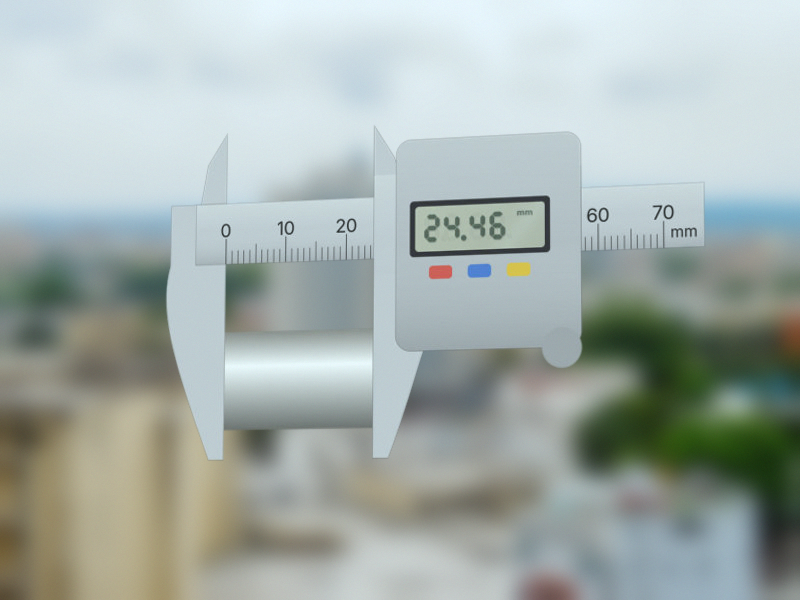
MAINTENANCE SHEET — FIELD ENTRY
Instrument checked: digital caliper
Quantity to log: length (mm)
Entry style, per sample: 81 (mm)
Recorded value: 24.46 (mm)
